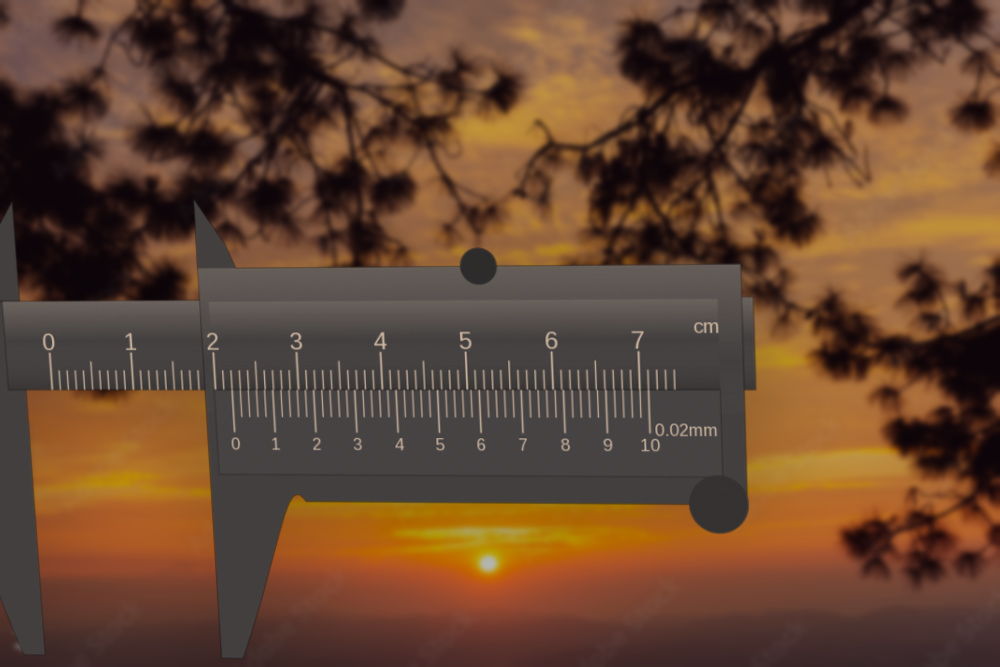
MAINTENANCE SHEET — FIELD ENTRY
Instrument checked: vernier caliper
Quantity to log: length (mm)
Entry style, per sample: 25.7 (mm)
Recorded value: 22.0 (mm)
